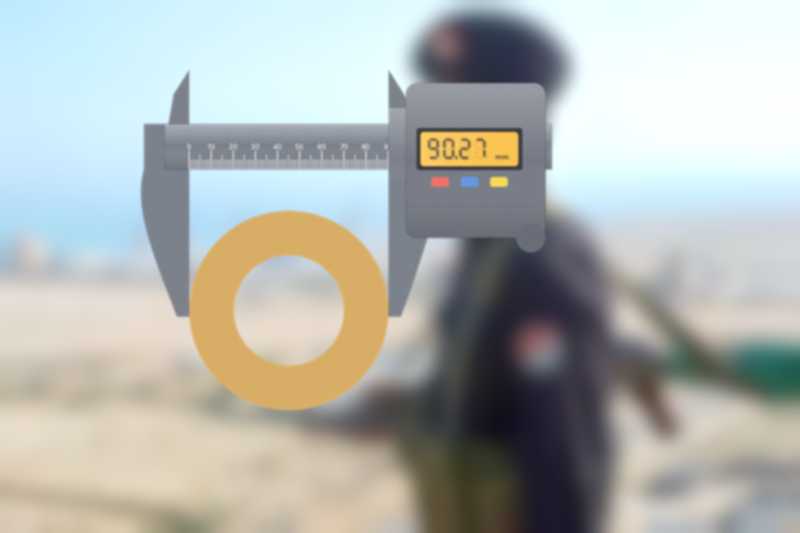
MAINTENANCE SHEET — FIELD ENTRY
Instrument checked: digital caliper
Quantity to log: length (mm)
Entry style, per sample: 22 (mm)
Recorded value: 90.27 (mm)
